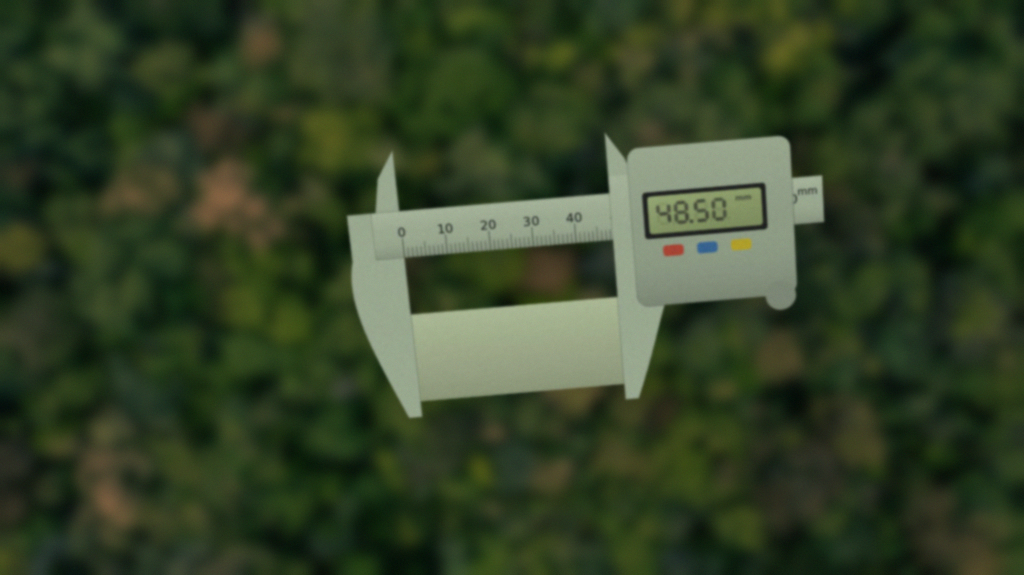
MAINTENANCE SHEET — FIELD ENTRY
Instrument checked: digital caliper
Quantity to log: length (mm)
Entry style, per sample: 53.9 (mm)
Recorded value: 48.50 (mm)
